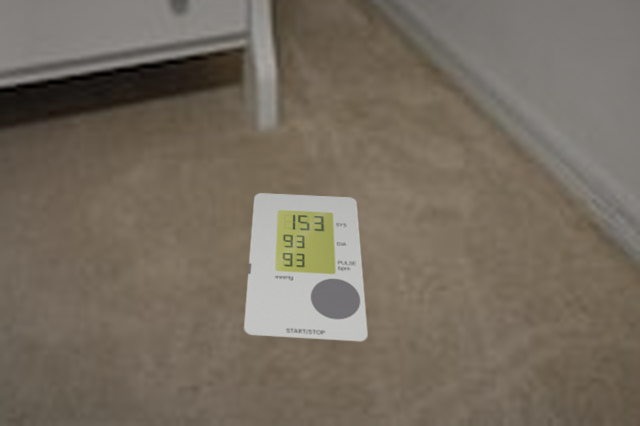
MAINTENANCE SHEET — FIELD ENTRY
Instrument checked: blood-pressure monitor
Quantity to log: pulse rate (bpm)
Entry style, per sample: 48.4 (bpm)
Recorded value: 93 (bpm)
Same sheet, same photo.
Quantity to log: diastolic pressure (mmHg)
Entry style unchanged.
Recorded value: 93 (mmHg)
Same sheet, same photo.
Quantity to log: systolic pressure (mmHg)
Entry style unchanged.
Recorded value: 153 (mmHg)
